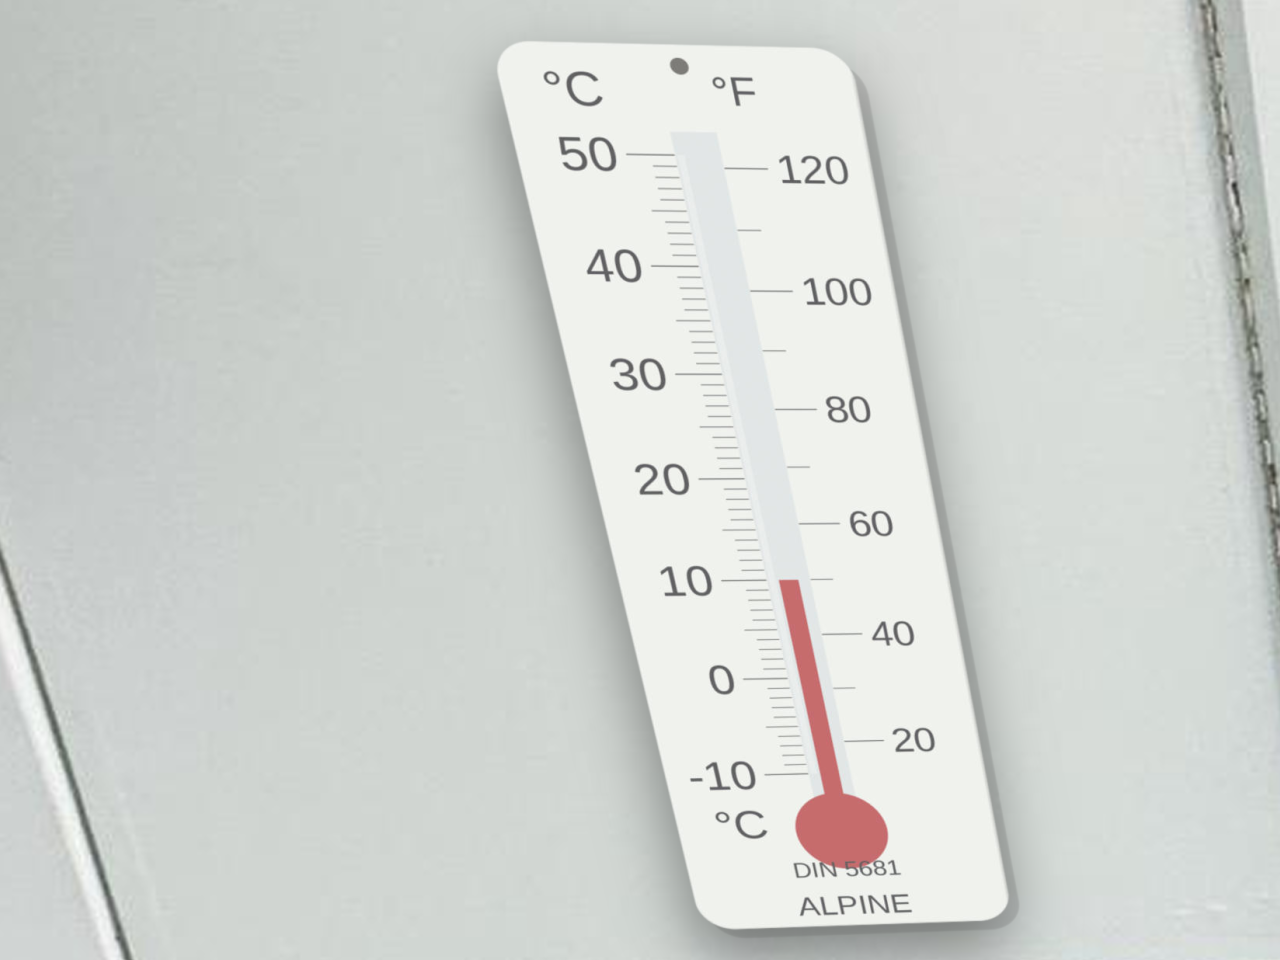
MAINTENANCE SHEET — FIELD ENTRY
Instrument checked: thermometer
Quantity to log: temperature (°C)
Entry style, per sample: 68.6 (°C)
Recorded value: 10 (°C)
